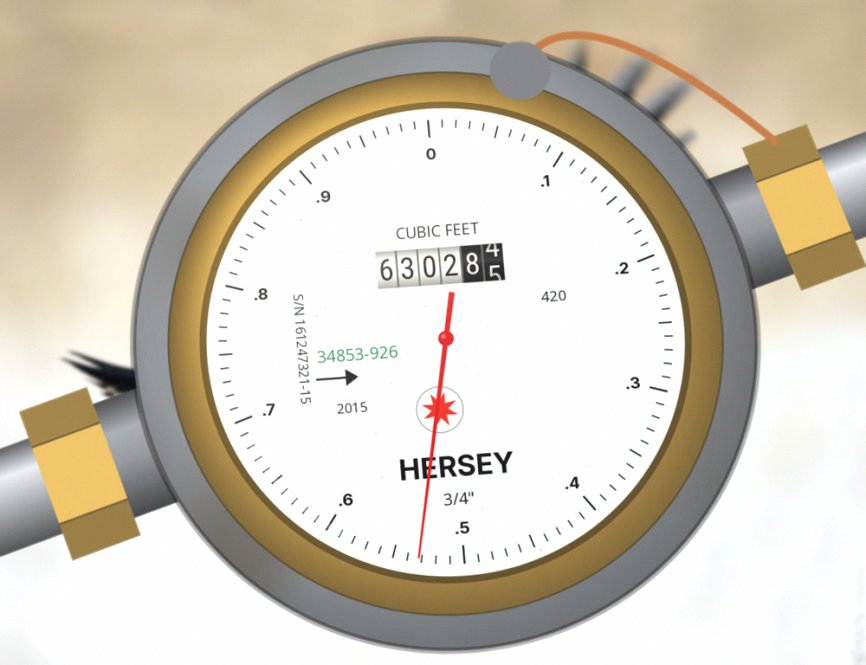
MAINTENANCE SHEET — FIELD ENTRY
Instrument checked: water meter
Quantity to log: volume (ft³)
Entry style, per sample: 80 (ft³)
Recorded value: 630284.53 (ft³)
